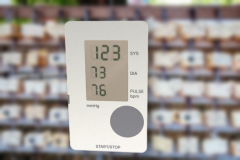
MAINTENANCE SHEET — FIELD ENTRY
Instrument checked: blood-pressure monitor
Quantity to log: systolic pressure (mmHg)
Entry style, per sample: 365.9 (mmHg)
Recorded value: 123 (mmHg)
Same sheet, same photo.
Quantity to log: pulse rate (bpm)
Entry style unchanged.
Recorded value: 76 (bpm)
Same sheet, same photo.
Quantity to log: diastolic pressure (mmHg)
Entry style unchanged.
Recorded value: 73 (mmHg)
